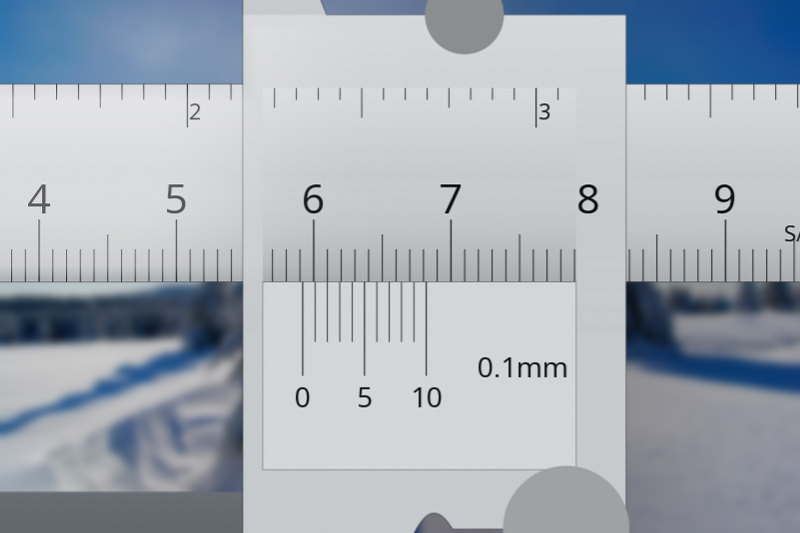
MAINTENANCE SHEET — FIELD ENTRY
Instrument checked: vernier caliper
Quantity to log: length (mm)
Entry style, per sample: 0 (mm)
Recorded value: 59.2 (mm)
